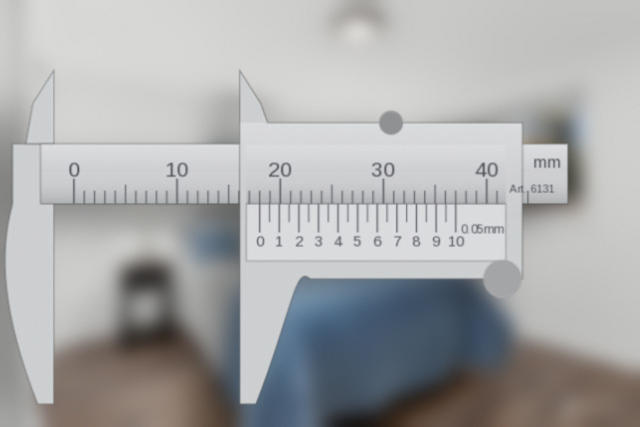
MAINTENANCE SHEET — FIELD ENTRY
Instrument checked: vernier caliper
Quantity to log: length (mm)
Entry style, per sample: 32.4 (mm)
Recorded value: 18.0 (mm)
